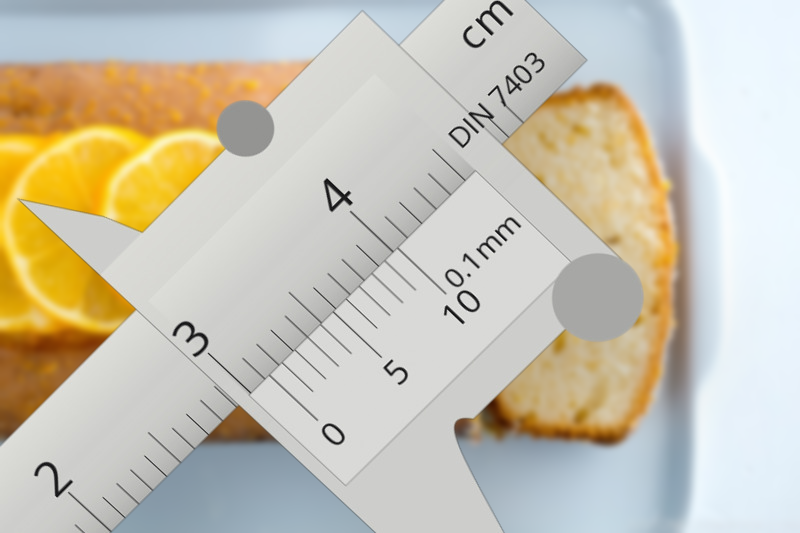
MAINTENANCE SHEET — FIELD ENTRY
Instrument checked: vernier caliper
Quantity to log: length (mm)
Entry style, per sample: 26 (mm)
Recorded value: 31.3 (mm)
